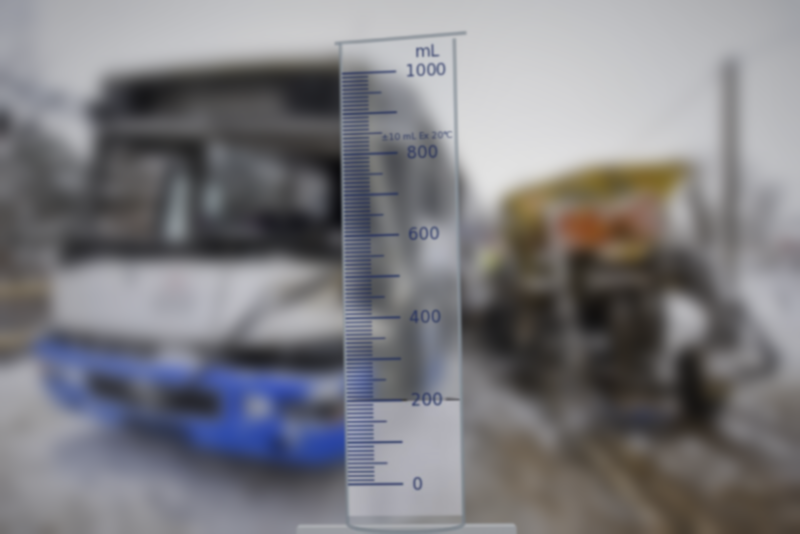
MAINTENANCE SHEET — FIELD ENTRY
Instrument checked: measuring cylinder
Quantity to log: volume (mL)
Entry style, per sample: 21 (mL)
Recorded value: 200 (mL)
